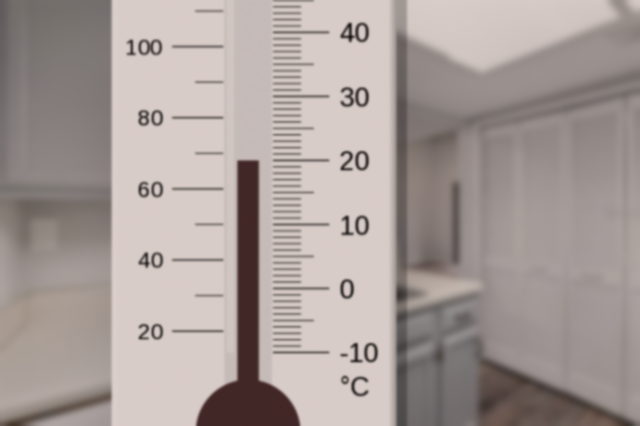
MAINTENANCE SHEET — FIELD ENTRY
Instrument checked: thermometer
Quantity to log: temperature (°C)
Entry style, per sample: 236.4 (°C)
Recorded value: 20 (°C)
